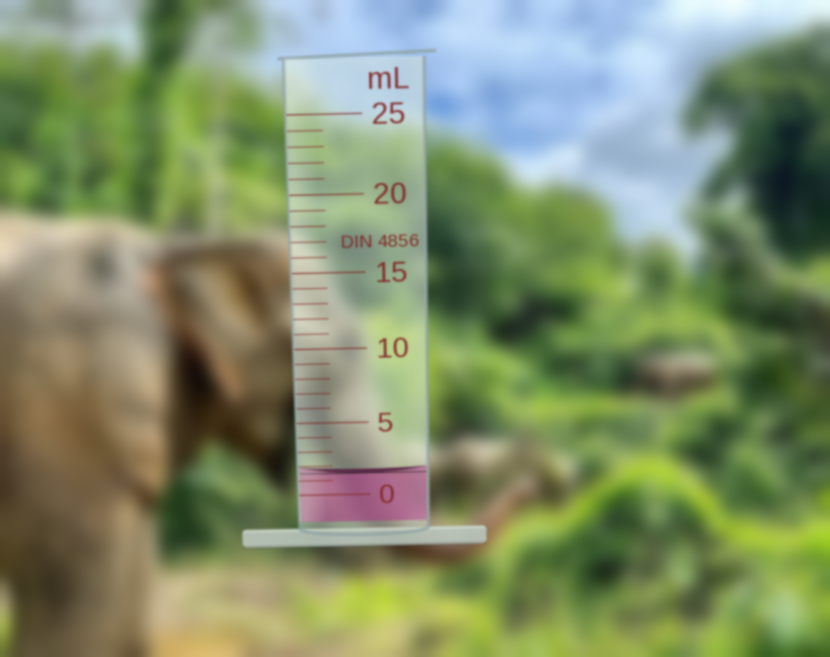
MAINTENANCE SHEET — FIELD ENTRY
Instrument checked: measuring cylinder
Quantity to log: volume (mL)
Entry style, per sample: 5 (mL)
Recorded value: 1.5 (mL)
